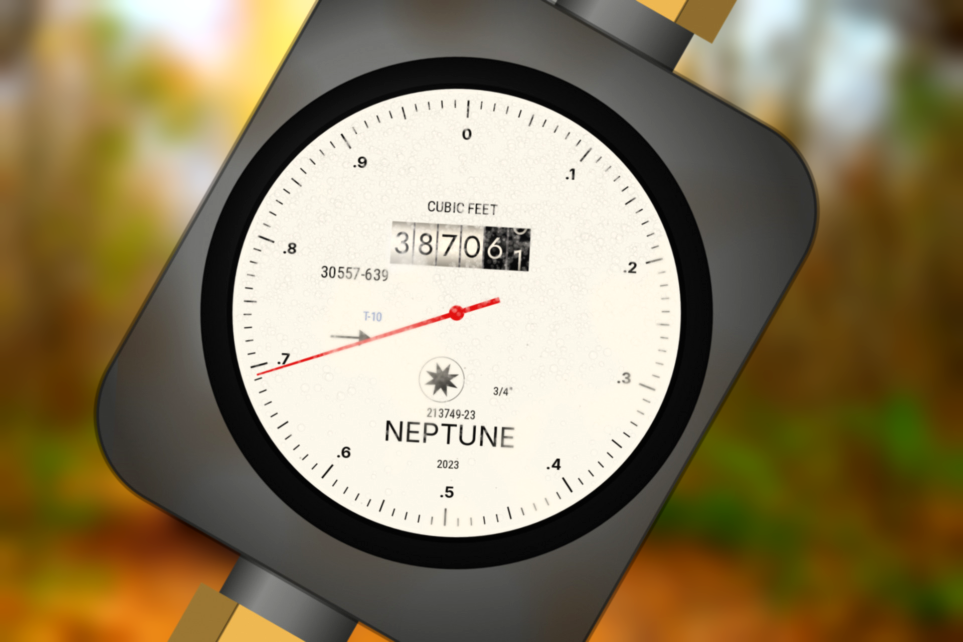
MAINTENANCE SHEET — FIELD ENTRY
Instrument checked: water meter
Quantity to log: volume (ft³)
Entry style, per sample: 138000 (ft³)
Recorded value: 387060.69 (ft³)
